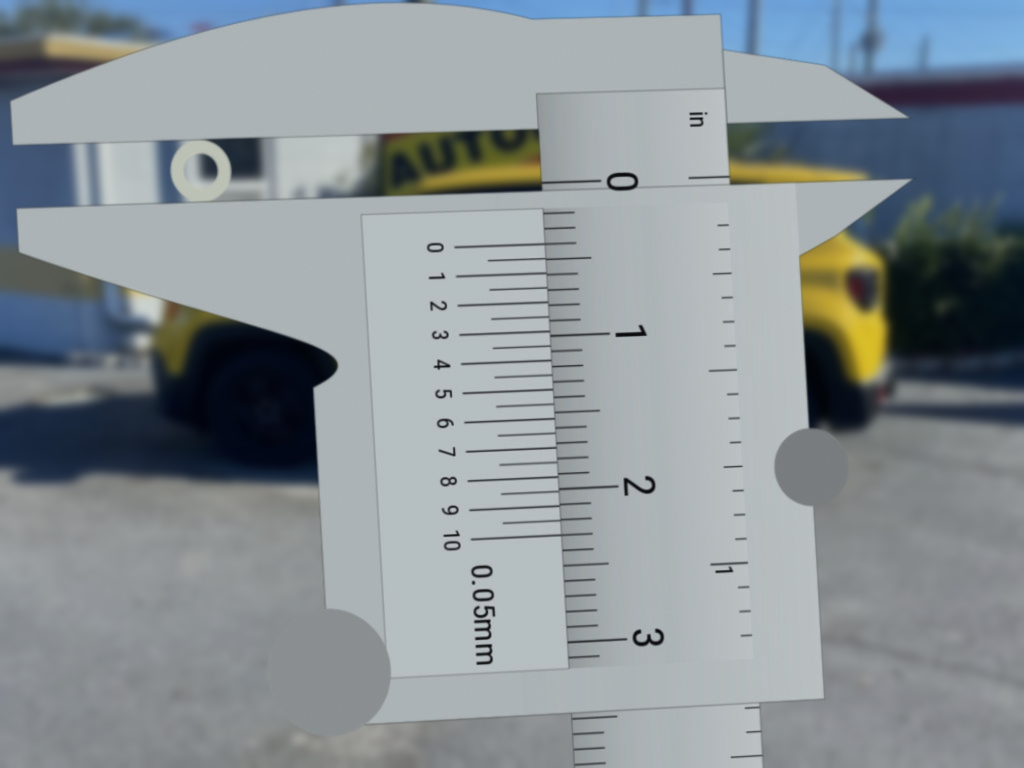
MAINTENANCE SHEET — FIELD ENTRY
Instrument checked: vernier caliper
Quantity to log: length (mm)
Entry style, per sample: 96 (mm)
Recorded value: 4.0 (mm)
